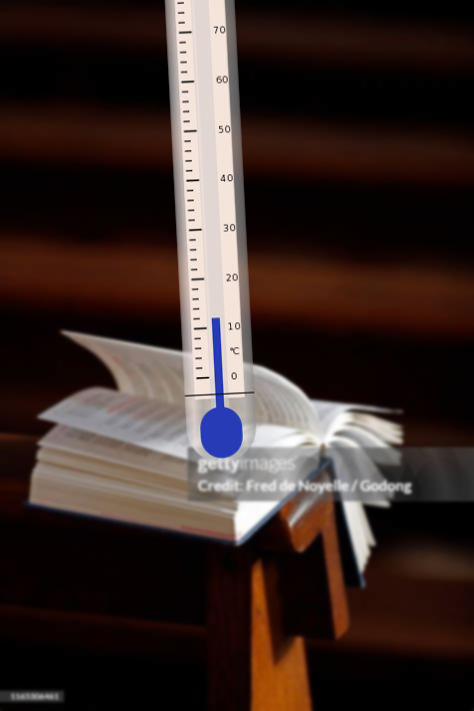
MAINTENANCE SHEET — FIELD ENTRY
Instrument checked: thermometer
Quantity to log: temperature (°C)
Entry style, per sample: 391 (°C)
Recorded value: 12 (°C)
